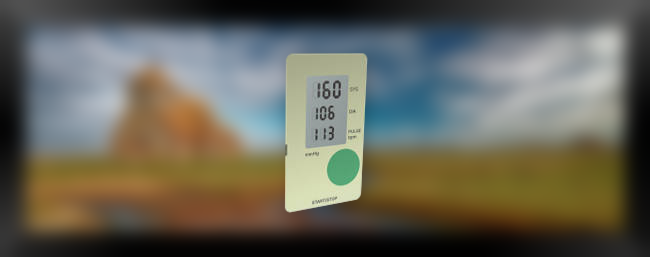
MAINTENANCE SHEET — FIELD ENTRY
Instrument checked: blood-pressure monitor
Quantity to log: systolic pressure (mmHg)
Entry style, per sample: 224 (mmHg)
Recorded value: 160 (mmHg)
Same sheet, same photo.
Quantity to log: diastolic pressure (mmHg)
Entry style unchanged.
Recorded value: 106 (mmHg)
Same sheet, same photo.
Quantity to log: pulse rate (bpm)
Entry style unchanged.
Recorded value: 113 (bpm)
